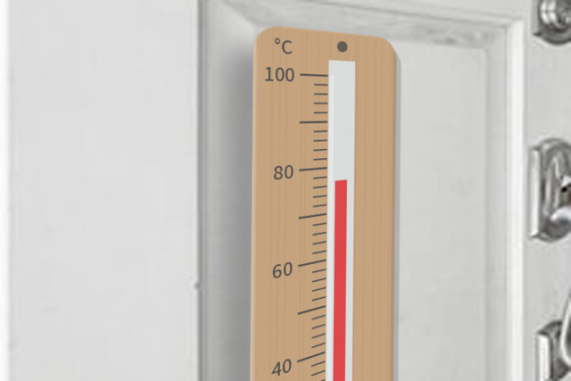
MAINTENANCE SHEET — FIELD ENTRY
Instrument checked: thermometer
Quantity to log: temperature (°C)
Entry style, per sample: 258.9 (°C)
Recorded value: 77 (°C)
